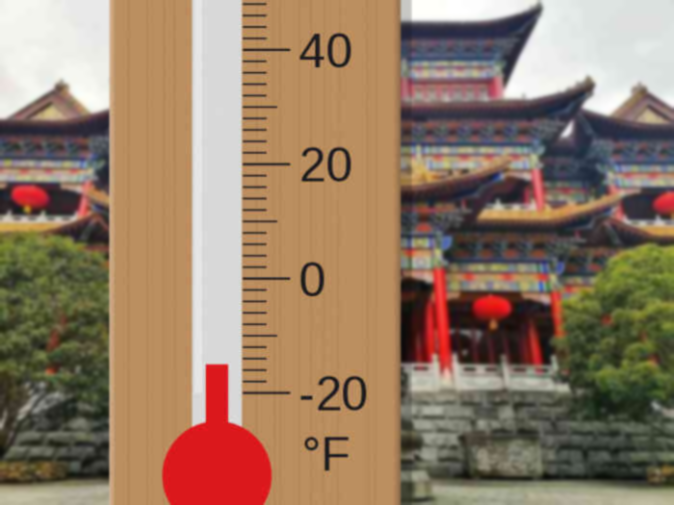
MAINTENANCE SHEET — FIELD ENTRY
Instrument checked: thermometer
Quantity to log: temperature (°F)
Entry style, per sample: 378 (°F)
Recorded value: -15 (°F)
